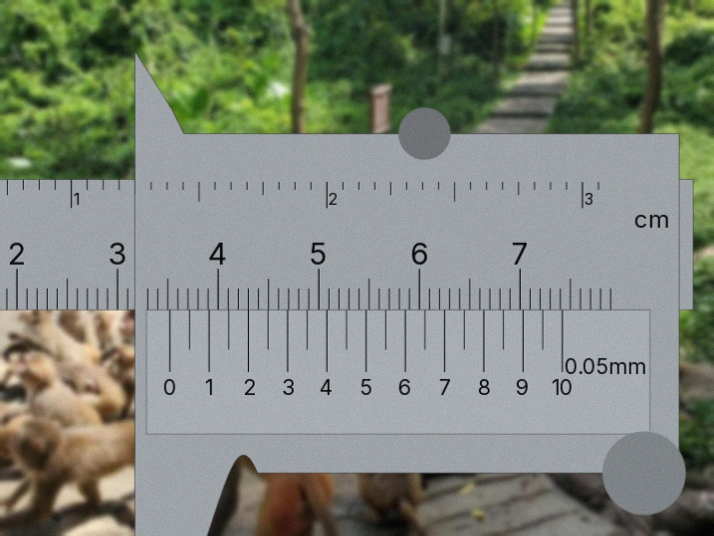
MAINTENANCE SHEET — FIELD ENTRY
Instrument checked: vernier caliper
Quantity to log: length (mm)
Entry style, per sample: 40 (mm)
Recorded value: 35.2 (mm)
